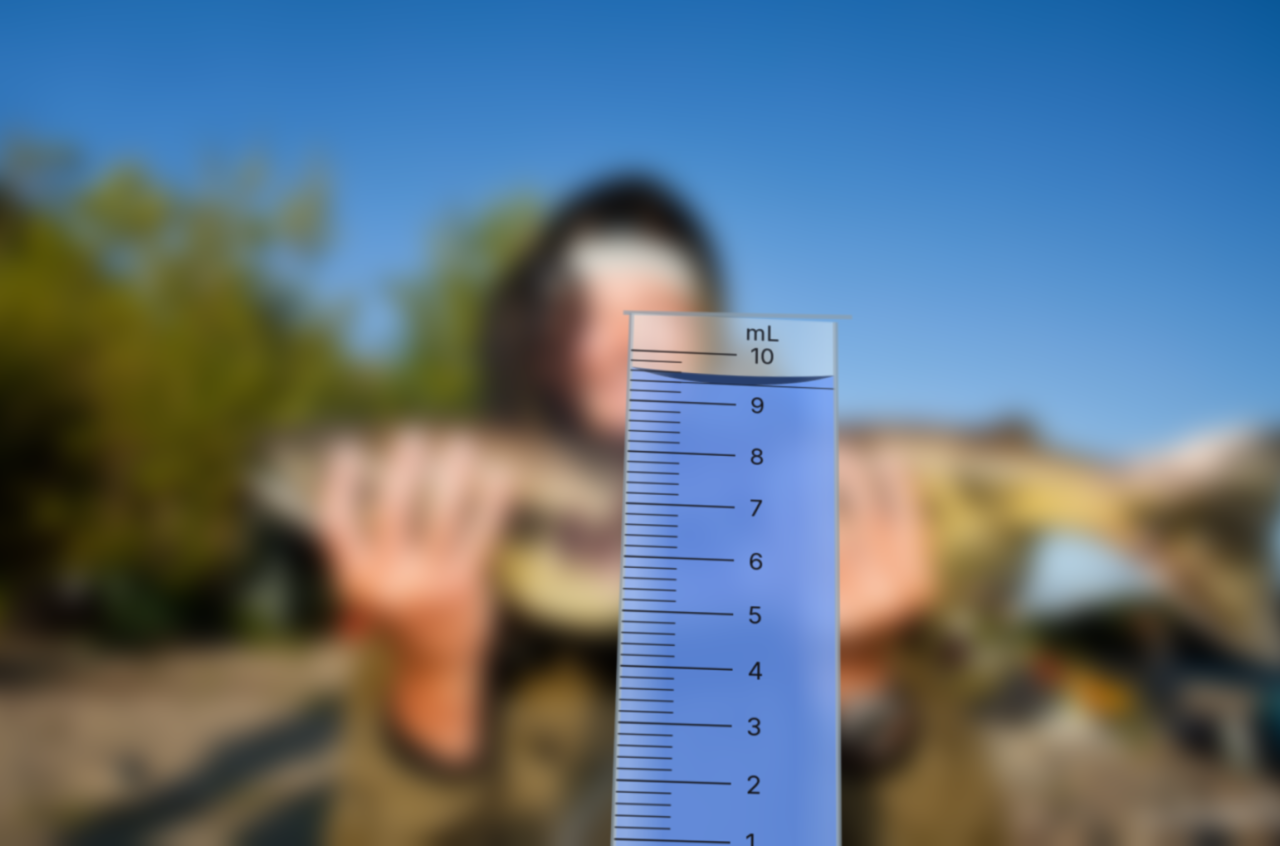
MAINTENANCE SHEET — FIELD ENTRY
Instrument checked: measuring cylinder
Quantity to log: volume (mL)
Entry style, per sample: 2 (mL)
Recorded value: 9.4 (mL)
